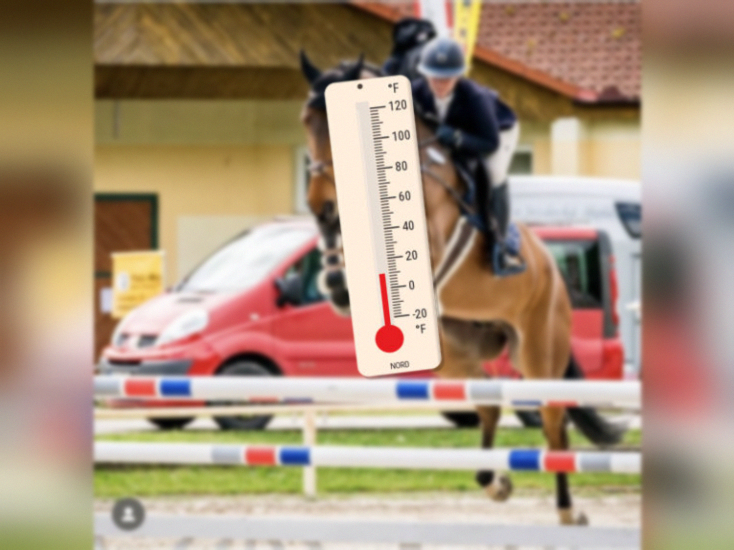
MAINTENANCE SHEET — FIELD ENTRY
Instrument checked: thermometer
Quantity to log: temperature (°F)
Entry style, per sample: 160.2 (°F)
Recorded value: 10 (°F)
